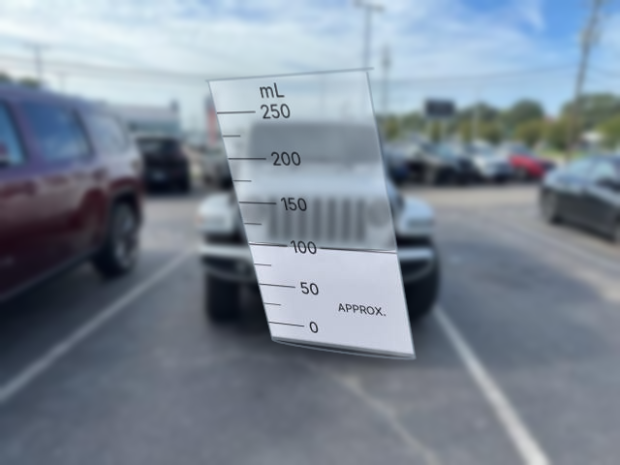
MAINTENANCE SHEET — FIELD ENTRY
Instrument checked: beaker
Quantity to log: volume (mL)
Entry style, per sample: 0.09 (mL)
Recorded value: 100 (mL)
